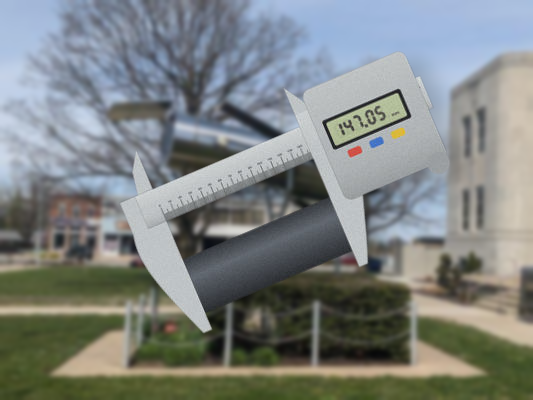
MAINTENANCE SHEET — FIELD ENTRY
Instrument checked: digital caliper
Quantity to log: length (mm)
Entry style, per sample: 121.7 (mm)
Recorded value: 147.05 (mm)
